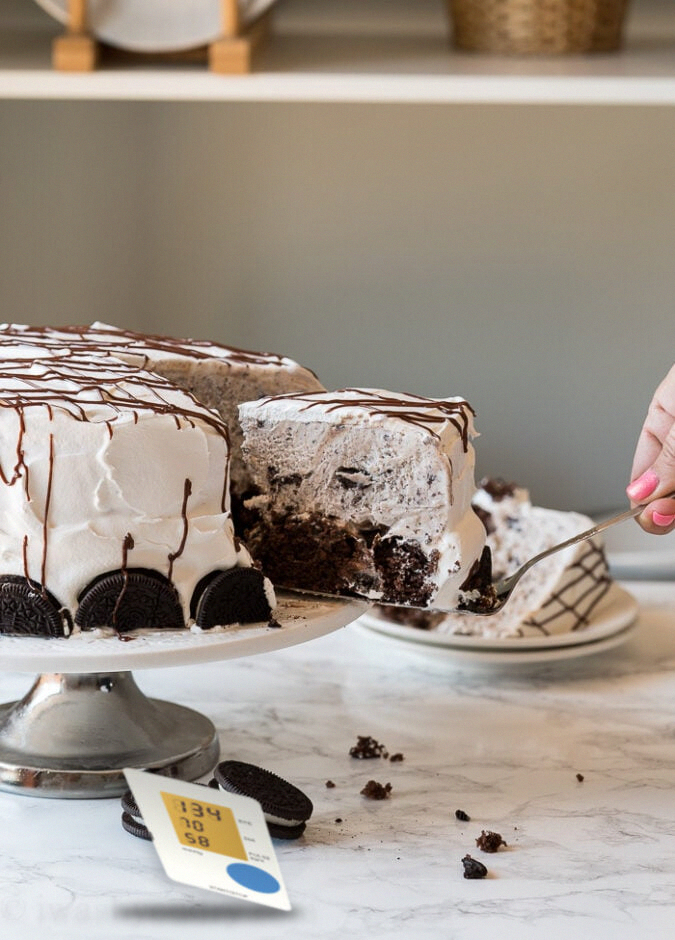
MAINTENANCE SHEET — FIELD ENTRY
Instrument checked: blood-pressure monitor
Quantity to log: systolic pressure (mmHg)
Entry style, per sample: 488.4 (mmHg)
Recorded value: 134 (mmHg)
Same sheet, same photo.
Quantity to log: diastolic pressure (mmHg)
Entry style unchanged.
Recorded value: 70 (mmHg)
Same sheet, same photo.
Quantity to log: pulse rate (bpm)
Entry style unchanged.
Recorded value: 58 (bpm)
